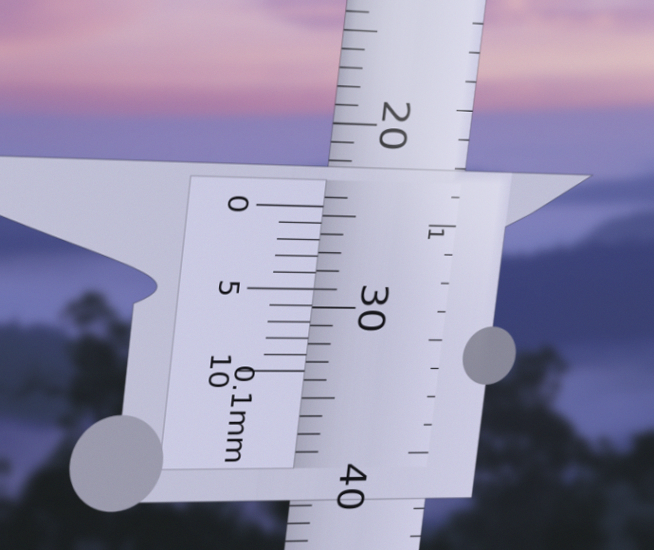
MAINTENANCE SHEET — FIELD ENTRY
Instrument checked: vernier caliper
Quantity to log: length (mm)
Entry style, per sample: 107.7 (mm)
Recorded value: 24.5 (mm)
